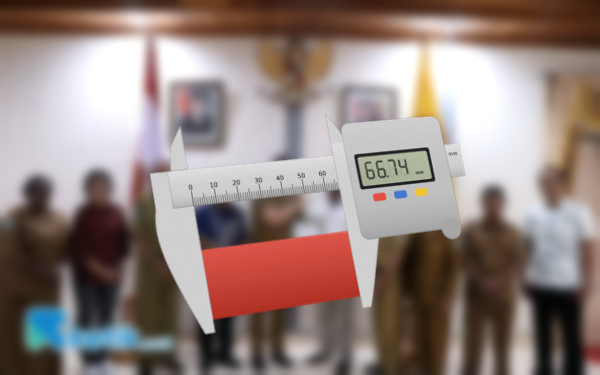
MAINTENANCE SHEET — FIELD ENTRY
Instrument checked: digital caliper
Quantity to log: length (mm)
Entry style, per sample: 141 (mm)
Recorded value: 66.74 (mm)
